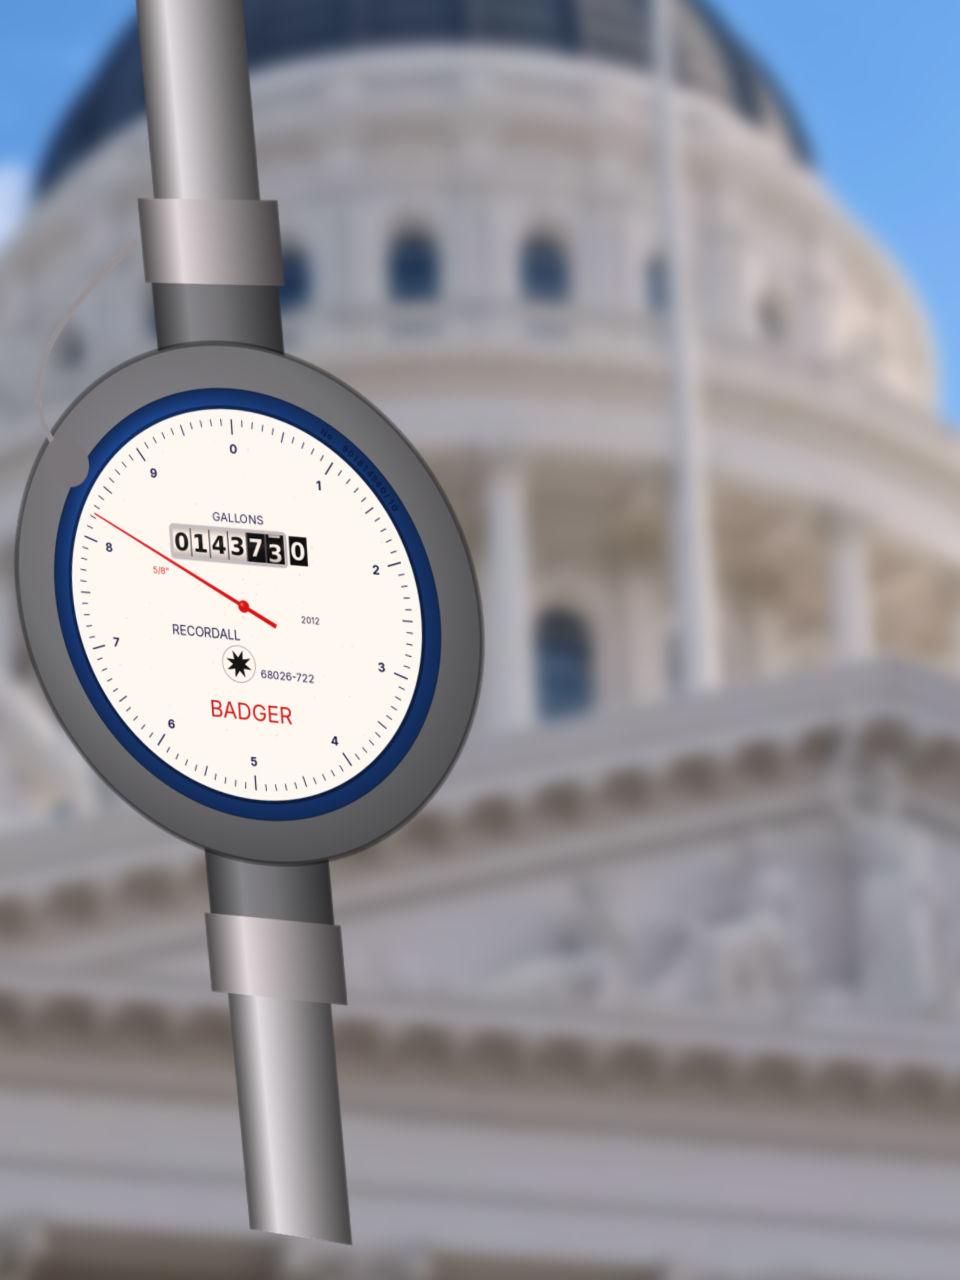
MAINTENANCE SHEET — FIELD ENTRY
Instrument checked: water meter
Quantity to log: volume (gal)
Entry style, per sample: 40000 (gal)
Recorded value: 143728.2 (gal)
